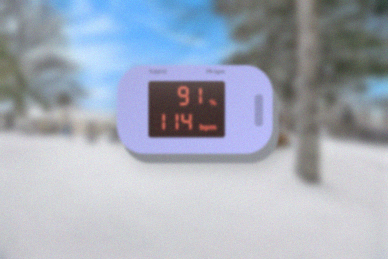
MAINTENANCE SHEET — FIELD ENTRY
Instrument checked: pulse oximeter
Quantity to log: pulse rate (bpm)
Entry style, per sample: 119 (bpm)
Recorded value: 114 (bpm)
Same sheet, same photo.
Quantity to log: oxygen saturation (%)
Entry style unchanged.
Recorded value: 91 (%)
